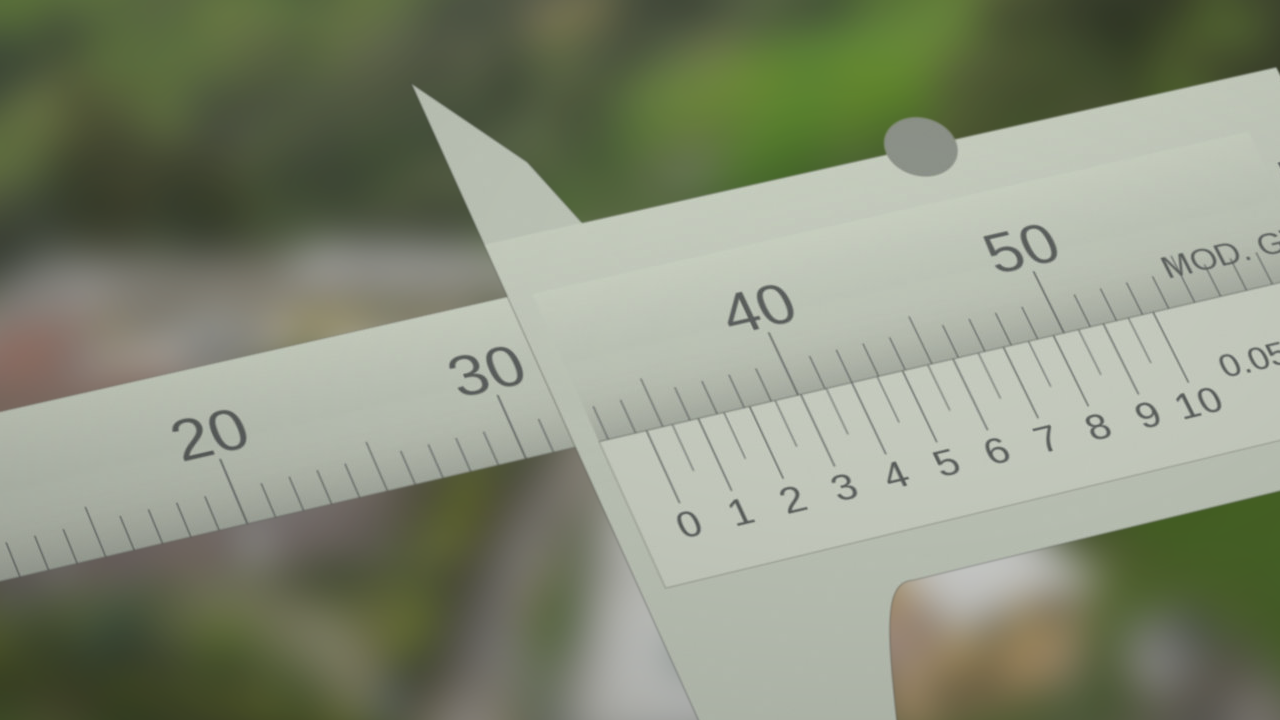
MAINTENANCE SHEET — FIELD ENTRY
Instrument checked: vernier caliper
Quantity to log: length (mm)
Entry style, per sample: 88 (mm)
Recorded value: 34.4 (mm)
